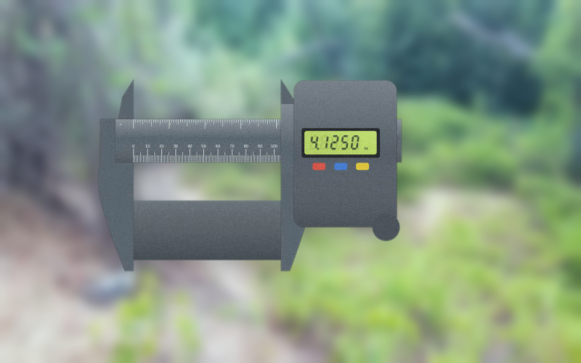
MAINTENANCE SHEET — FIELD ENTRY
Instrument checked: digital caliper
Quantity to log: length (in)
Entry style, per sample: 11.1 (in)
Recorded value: 4.1250 (in)
